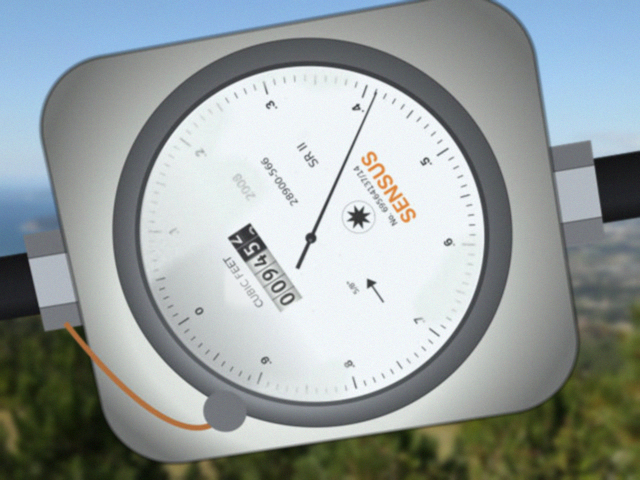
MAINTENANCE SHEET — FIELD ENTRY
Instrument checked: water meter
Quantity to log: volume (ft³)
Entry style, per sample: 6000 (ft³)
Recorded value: 9452.41 (ft³)
